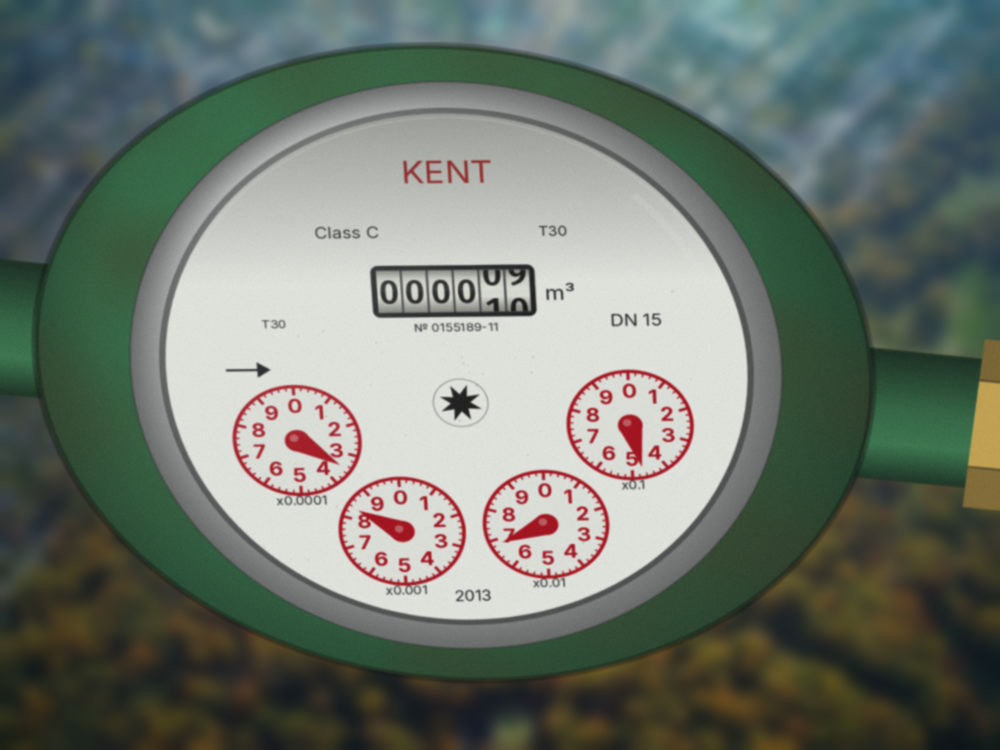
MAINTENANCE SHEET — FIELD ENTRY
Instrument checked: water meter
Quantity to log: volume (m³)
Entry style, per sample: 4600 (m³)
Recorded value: 9.4683 (m³)
